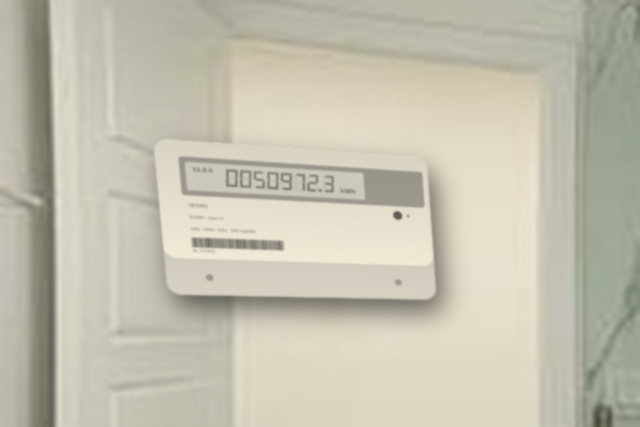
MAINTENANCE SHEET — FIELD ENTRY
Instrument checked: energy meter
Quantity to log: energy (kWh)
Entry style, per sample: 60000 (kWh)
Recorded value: 50972.3 (kWh)
